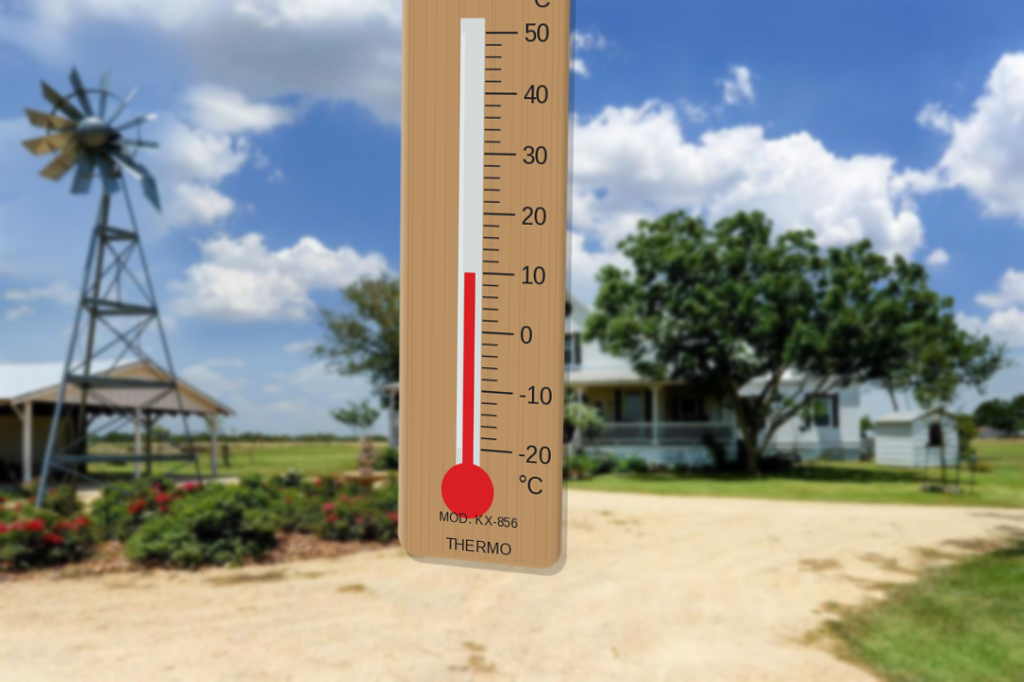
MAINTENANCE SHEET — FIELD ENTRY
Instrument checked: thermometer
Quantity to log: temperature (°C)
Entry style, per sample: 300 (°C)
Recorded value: 10 (°C)
